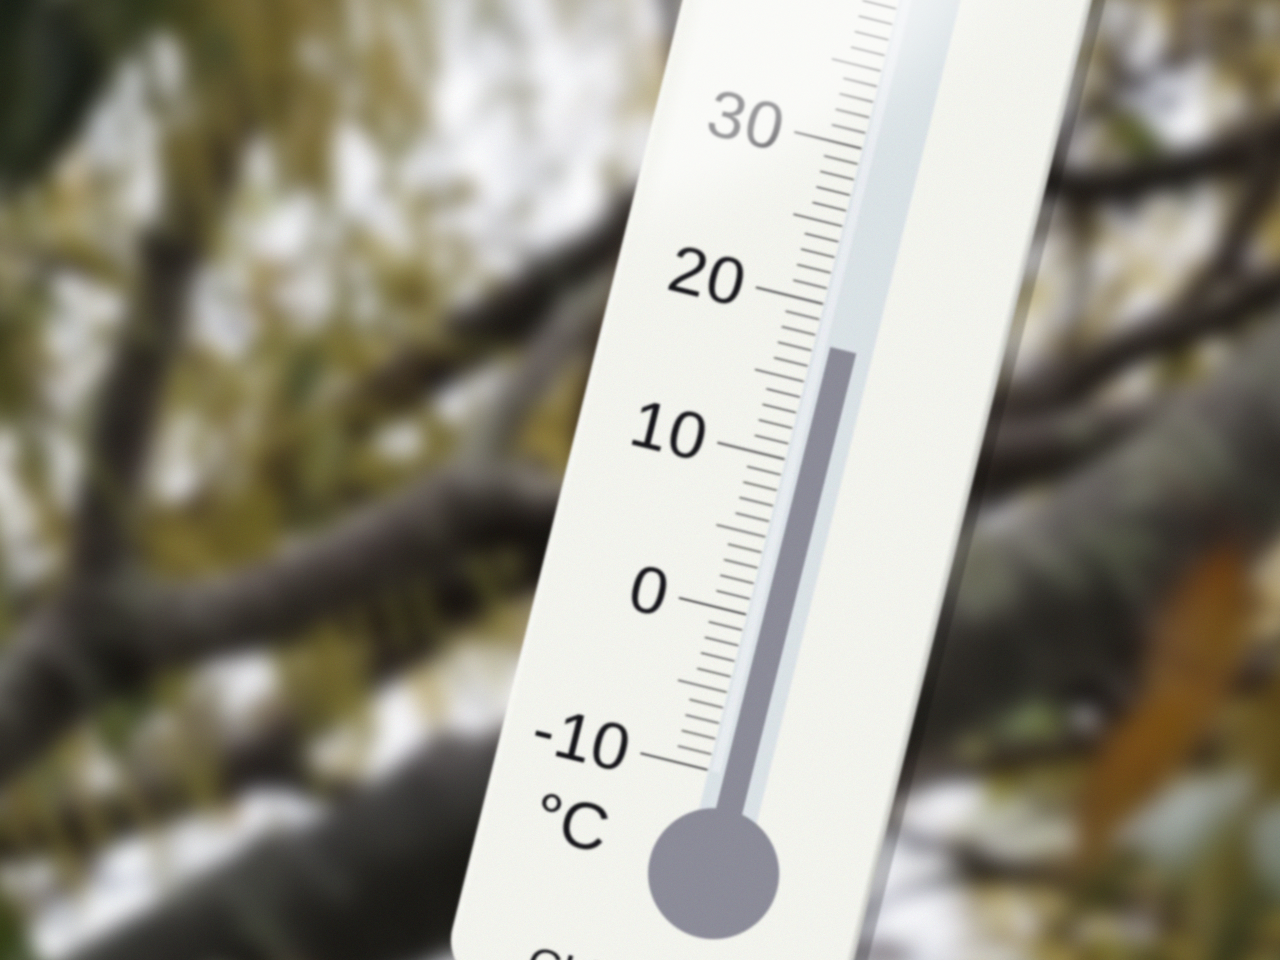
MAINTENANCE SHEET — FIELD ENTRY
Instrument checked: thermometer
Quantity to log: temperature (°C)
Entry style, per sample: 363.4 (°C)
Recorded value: 17.5 (°C)
